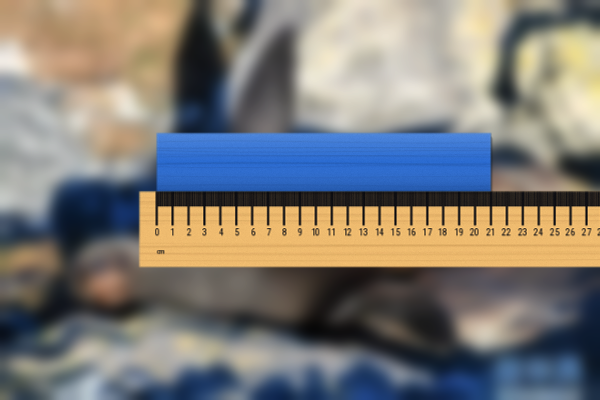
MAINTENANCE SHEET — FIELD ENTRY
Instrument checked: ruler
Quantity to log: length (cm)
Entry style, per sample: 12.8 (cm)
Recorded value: 21 (cm)
